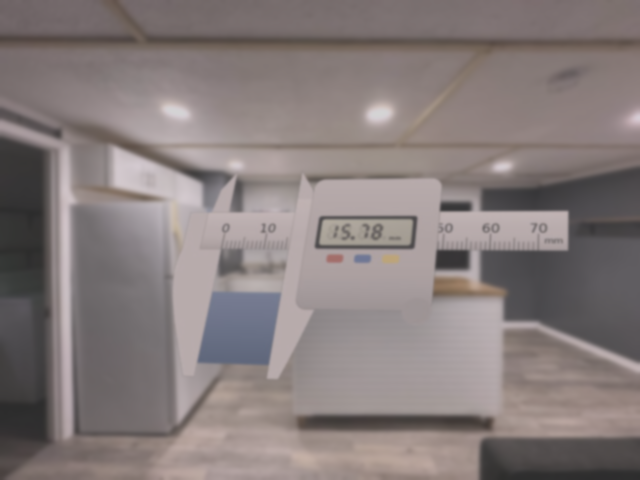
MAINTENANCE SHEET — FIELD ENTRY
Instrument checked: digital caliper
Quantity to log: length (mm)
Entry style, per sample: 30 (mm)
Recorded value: 15.78 (mm)
